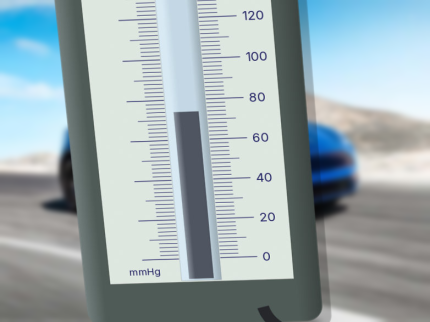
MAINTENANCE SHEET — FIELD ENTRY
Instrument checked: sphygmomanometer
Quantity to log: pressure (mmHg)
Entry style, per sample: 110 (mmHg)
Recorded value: 74 (mmHg)
